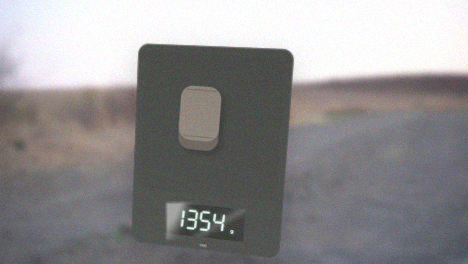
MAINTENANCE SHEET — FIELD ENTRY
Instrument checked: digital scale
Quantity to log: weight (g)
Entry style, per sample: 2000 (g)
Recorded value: 1354 (g)
